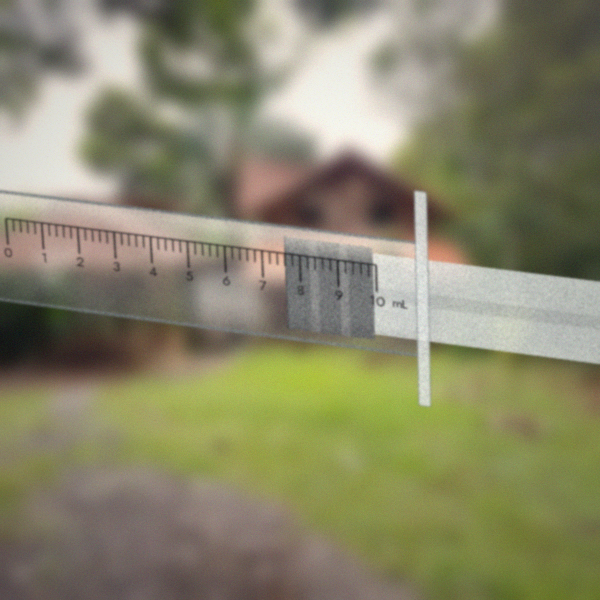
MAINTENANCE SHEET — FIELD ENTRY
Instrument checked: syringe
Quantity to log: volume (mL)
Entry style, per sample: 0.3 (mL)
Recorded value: 7.6 (mL)
